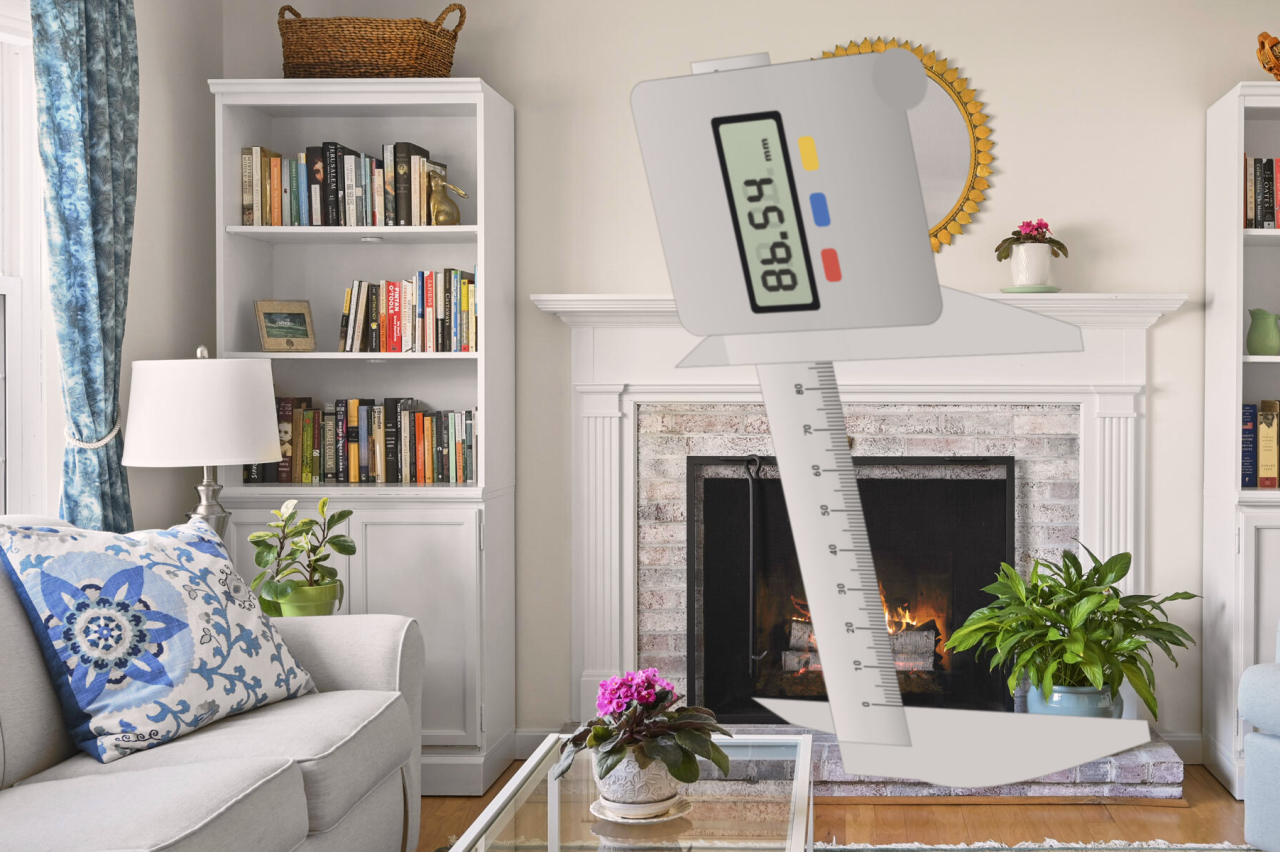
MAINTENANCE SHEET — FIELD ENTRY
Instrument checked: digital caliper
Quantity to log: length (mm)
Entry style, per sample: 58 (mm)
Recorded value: 86.54 (mm)
